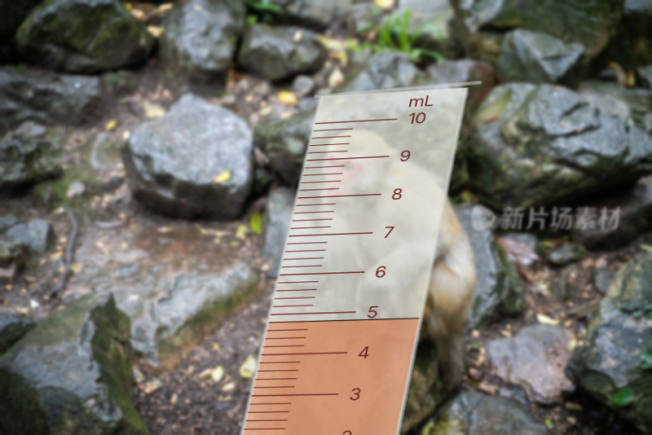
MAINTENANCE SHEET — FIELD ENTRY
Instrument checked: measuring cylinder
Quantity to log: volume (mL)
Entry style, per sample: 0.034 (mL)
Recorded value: 4.8 (mL)
